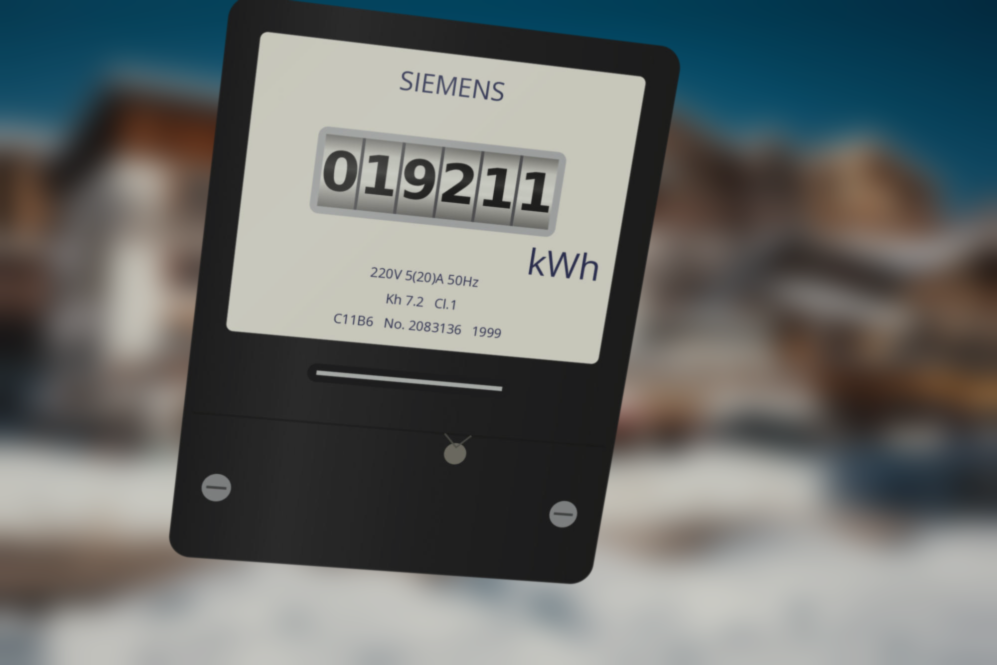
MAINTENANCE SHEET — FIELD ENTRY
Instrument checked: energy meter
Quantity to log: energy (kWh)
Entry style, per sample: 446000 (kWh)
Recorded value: 19211 (kWh)
